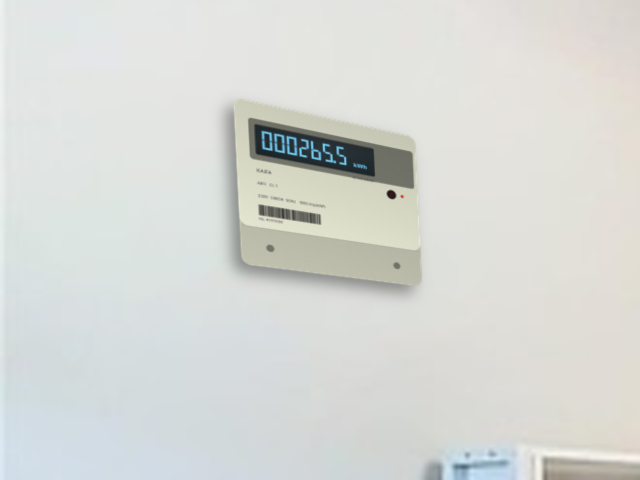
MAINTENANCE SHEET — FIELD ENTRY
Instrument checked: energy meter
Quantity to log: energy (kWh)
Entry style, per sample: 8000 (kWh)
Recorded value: 265.5 (kWh)
